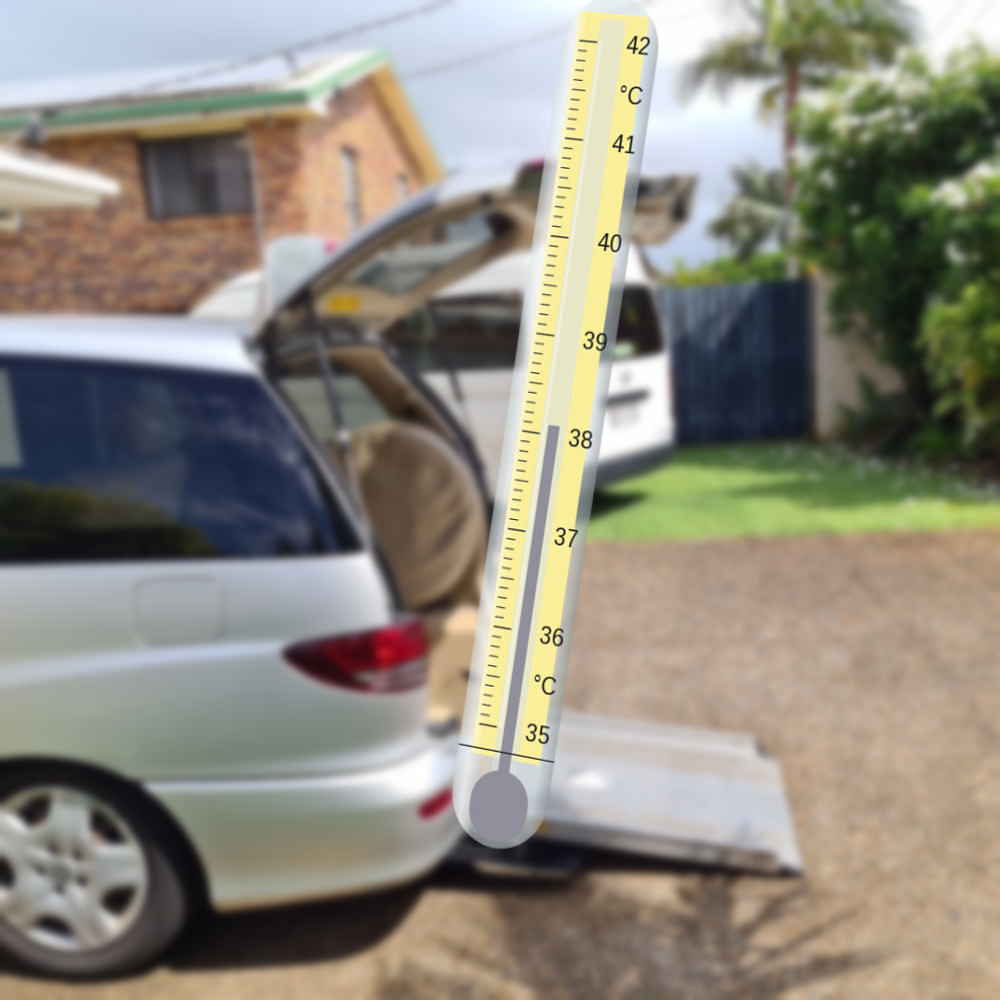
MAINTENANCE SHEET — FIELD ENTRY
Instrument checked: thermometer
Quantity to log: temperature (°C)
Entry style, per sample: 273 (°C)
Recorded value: 38.1 (°C)
